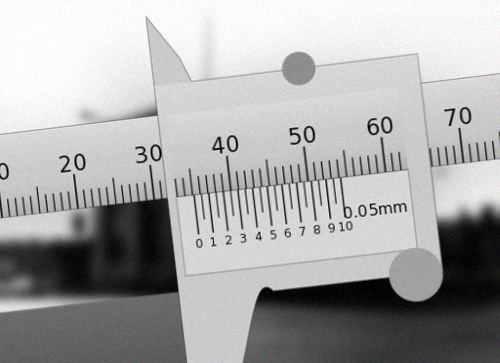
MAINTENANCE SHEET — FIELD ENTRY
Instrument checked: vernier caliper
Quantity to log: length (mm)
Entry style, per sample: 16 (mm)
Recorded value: 35.2 (mm)
